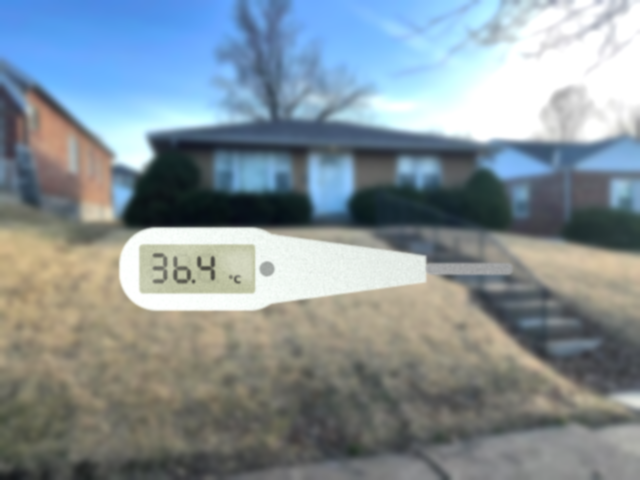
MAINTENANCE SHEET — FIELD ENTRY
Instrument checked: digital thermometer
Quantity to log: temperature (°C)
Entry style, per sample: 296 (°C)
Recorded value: 36.4 (°C)
